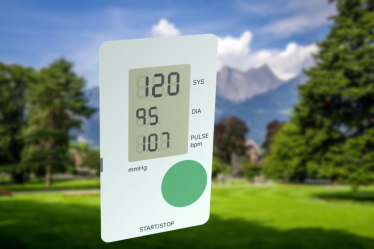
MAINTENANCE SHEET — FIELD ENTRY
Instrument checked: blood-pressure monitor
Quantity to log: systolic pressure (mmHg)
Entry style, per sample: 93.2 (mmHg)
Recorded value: 120 (mmHg)
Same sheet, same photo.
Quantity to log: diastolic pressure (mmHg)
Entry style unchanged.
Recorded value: 95 (mmHg)
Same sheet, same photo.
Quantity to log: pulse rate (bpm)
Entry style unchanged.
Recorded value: 107 (bpm)
